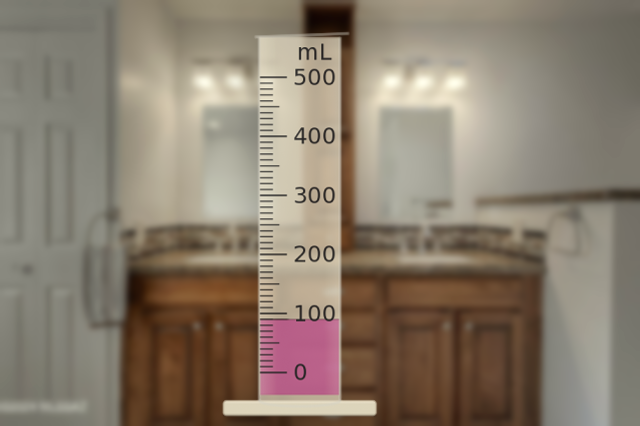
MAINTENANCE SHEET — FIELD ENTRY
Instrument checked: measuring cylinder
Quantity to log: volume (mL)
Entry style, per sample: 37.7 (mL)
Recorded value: 90 (mL)
